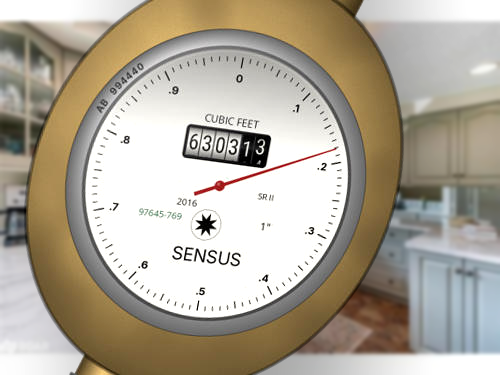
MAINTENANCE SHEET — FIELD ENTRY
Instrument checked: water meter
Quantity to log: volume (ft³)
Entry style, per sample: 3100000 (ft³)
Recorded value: 630313.18 (ft³)
